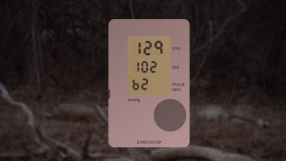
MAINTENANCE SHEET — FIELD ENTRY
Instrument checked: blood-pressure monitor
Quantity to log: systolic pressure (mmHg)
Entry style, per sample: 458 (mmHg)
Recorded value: 129 (mmHg)
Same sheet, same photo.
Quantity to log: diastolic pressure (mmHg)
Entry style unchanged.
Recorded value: 102 (mmHg)
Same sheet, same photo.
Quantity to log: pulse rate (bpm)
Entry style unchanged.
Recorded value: 62 (bpm)
